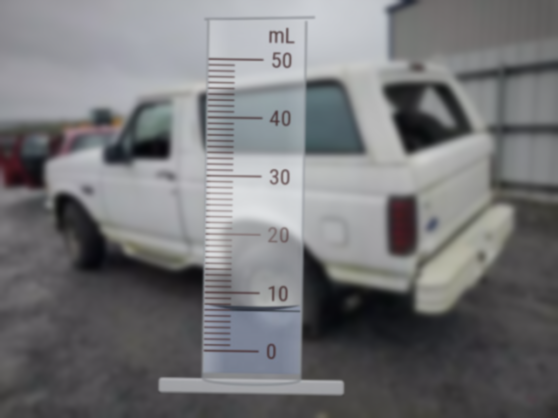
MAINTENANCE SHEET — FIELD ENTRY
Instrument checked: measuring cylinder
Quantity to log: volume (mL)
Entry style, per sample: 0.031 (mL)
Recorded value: 7 (mL)
